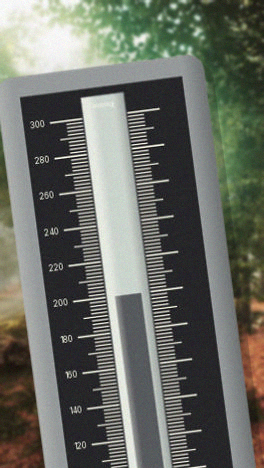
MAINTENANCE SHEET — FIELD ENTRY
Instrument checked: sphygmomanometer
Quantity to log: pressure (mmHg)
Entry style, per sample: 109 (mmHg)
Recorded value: 200 (mmHg)
